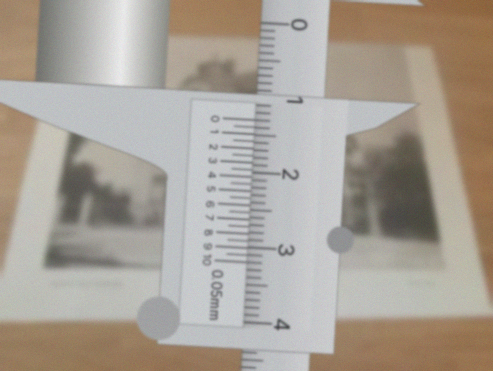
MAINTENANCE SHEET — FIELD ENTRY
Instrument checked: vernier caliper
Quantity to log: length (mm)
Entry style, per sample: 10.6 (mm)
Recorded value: 13.0 (mm)
